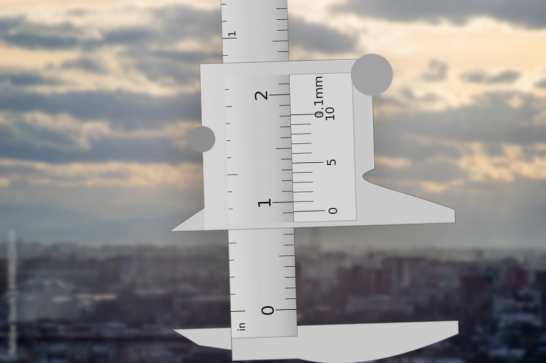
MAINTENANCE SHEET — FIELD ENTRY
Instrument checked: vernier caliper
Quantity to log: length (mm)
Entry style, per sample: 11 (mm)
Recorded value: 9.1 (mm)
